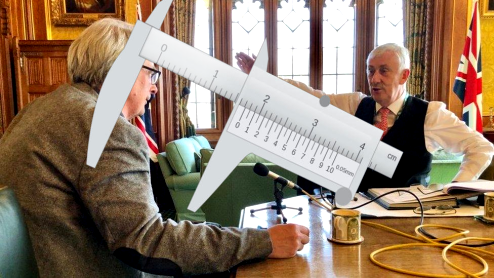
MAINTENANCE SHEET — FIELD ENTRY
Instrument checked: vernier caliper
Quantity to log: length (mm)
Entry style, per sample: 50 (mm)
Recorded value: 17.2 (mm)
